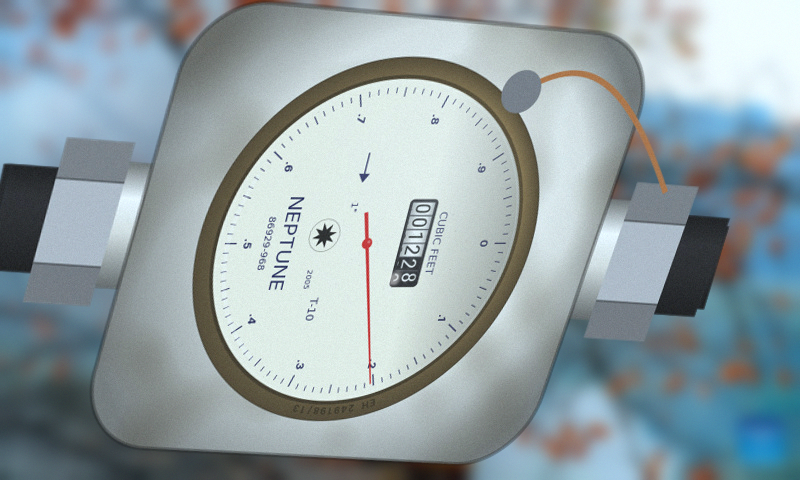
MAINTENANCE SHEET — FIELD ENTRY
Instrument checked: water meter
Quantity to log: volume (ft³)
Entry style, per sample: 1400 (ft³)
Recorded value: 1228.20 (ft³)
